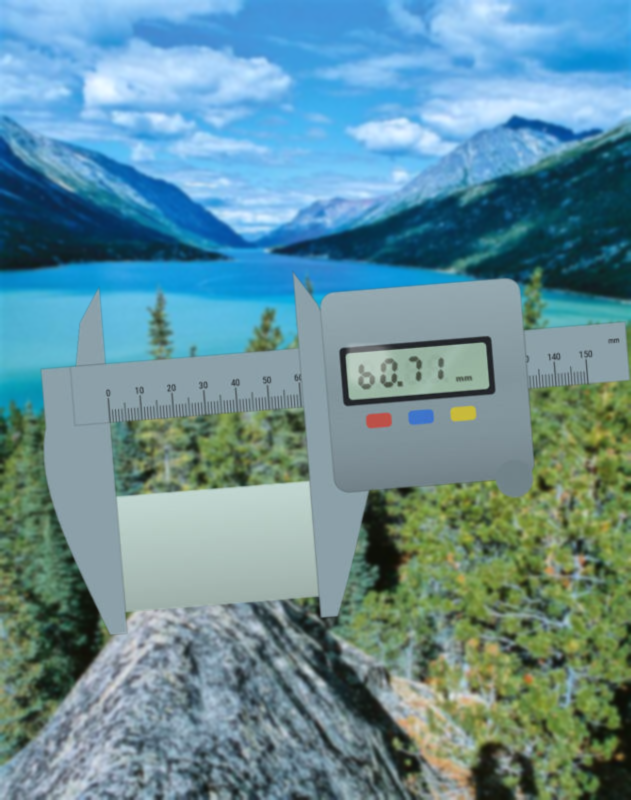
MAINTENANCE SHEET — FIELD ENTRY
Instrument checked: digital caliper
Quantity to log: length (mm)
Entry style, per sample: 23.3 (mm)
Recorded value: 60.71 (mm)
